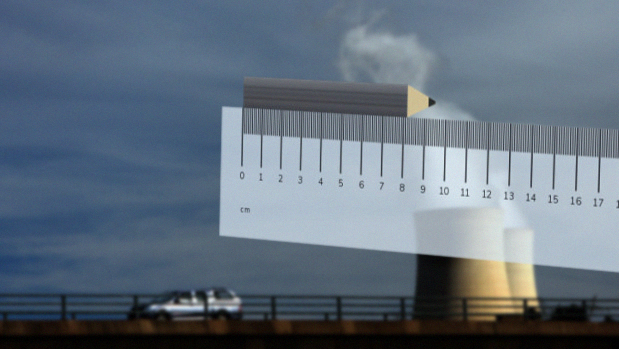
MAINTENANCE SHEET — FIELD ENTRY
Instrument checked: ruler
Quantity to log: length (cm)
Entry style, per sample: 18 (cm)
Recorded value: 9.5 (cm)
